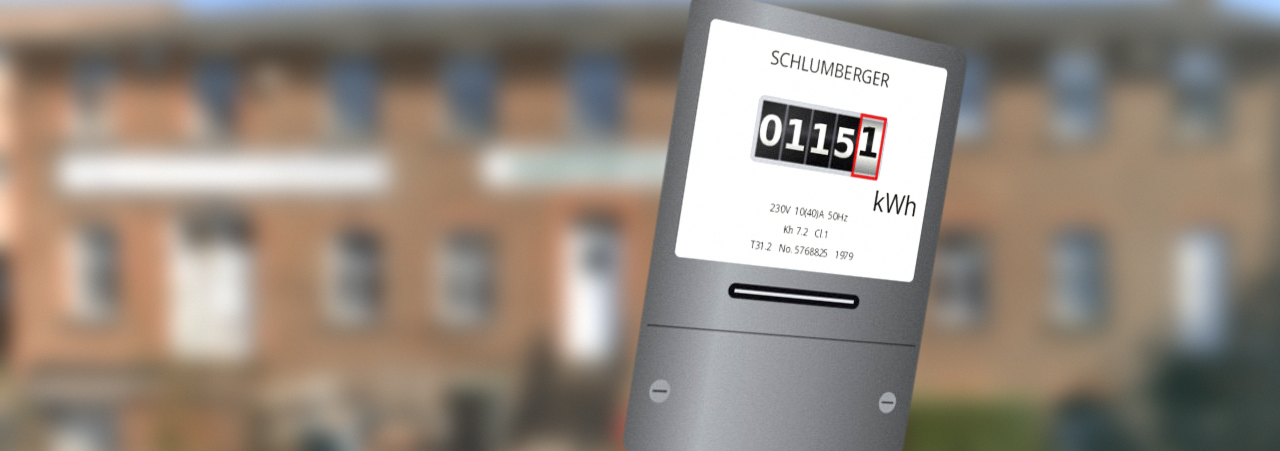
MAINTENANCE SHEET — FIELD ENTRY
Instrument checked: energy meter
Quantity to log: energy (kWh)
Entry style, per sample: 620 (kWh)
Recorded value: 115.1 (kWh)
